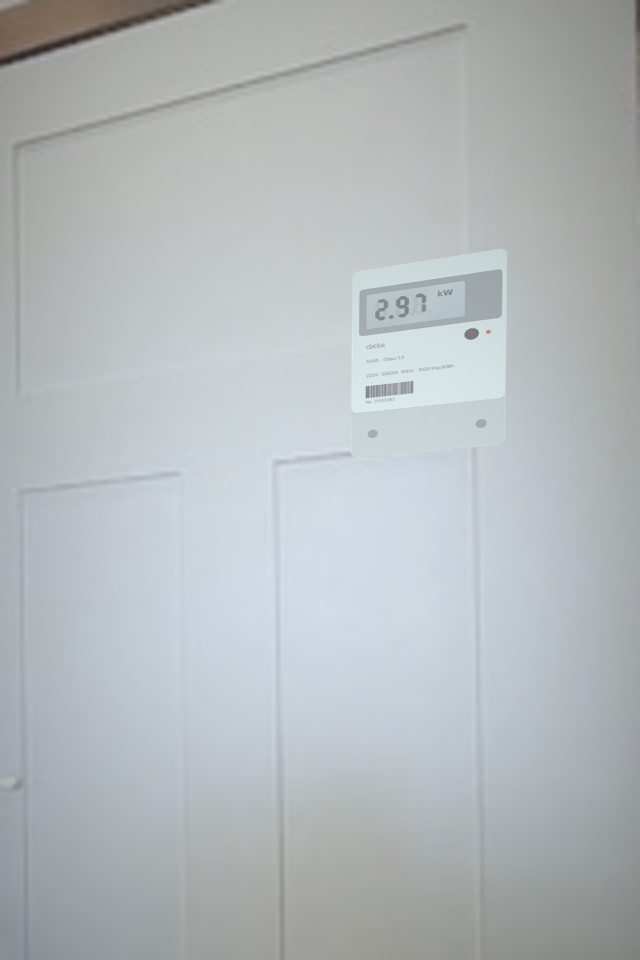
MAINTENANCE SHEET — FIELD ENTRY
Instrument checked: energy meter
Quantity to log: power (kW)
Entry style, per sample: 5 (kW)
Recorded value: 2.97 (kW)
